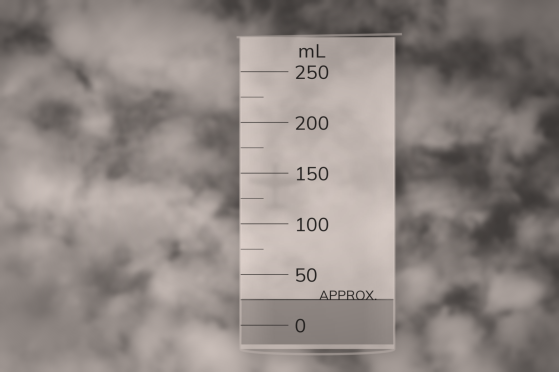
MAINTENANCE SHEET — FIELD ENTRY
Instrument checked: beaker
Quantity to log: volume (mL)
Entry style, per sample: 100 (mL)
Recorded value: 25 (mL)
